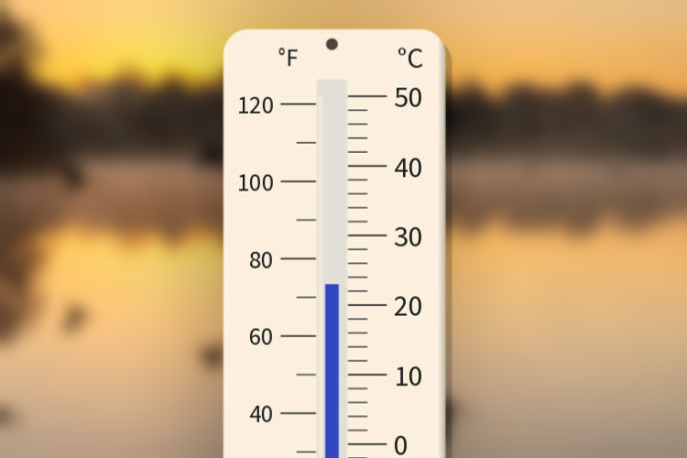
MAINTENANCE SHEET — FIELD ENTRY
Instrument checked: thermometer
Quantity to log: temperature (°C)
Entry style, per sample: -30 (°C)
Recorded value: 23 (°C)
